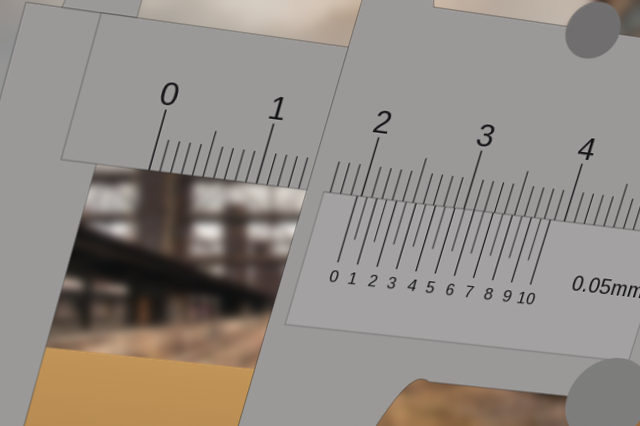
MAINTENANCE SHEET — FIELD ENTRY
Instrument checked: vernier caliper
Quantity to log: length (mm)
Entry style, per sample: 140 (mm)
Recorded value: 19.6 (mm)
